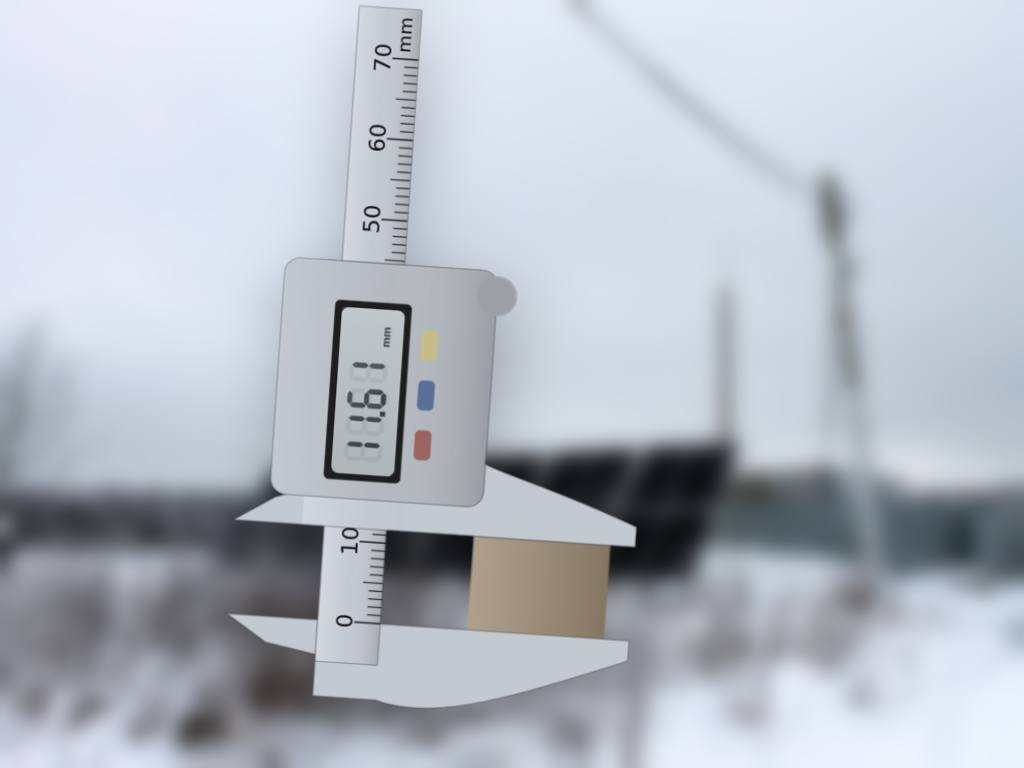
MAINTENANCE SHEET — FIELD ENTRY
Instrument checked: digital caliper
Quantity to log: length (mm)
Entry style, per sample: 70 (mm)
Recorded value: 11.61 (mm)
